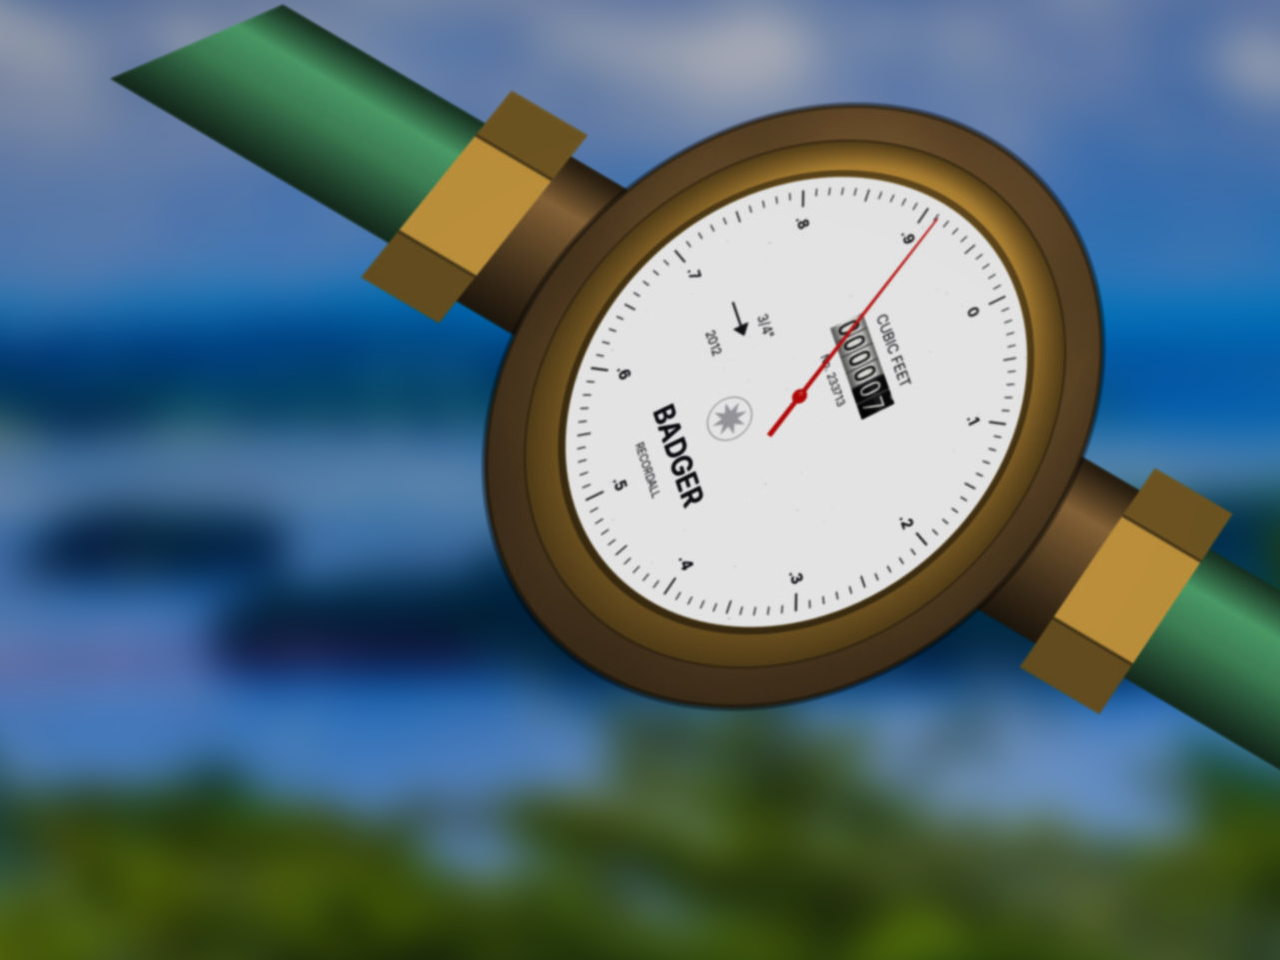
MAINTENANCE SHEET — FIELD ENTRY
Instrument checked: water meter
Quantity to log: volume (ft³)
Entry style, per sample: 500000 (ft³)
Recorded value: 6.91 (ft³)
